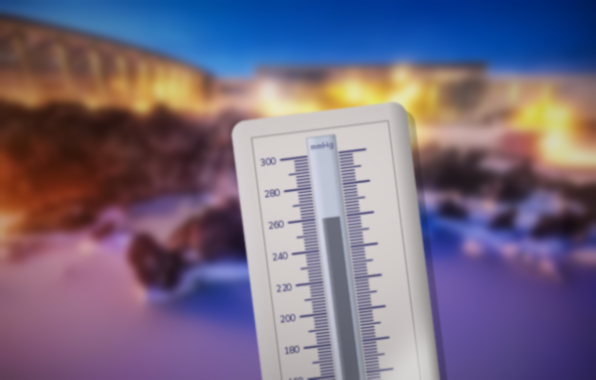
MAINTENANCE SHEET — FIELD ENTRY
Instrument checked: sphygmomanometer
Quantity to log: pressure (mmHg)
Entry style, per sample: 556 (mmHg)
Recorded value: 260 (mmHg)
